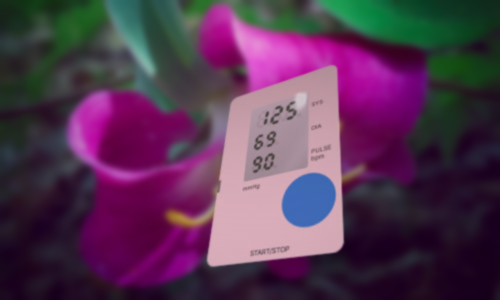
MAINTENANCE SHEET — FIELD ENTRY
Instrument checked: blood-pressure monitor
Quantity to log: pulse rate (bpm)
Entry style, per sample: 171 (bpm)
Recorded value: 90 (bpm)
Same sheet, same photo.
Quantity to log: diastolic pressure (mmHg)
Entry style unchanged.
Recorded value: 69 (mmHg)
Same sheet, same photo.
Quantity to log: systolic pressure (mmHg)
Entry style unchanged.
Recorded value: 125 (mmHg)
